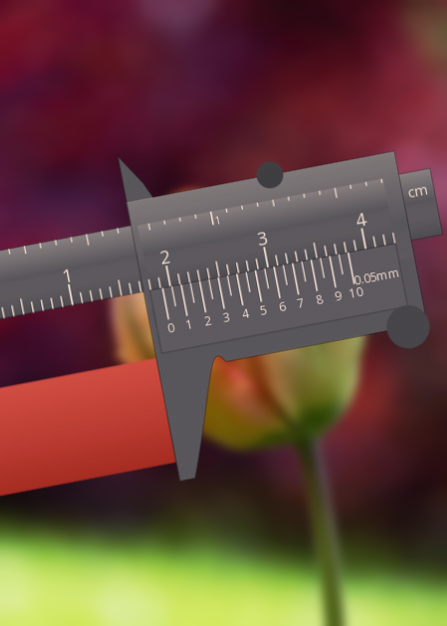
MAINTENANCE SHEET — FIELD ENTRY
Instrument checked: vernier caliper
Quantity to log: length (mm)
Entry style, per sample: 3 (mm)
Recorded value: 19.2 (mm)
